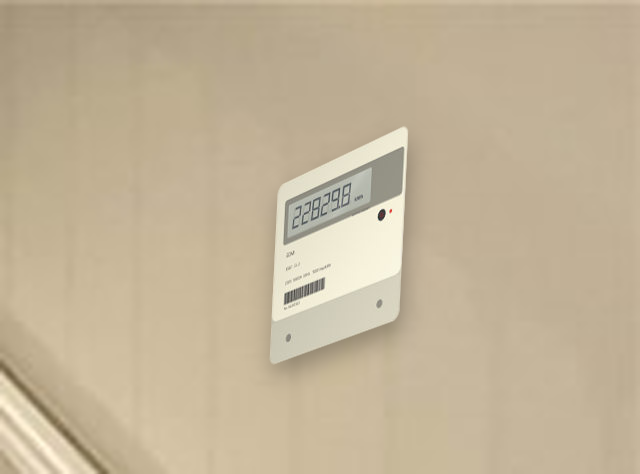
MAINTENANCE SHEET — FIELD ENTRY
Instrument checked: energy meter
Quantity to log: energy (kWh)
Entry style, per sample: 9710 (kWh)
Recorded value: 22829.8 (kWh)
